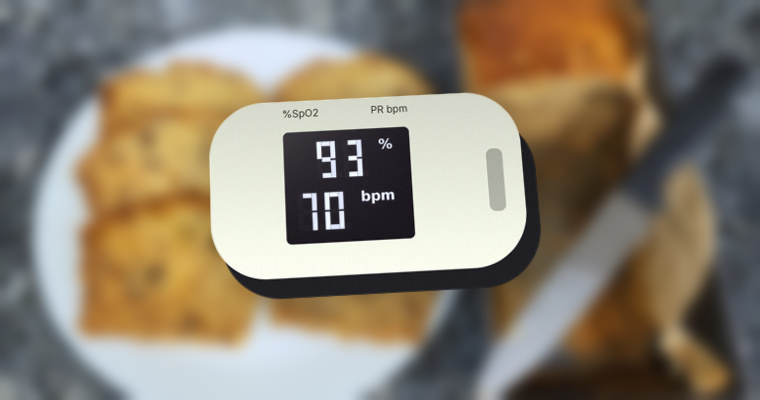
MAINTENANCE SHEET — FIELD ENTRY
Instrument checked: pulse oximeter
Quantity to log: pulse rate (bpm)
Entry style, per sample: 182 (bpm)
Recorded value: 70 (bpm)
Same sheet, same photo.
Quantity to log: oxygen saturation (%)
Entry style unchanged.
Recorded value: 93 (%)
